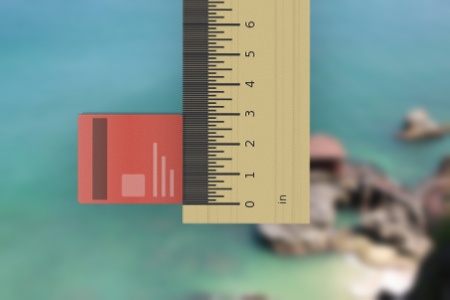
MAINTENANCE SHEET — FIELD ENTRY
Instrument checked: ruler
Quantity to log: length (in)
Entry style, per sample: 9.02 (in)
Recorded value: 3 (in)
